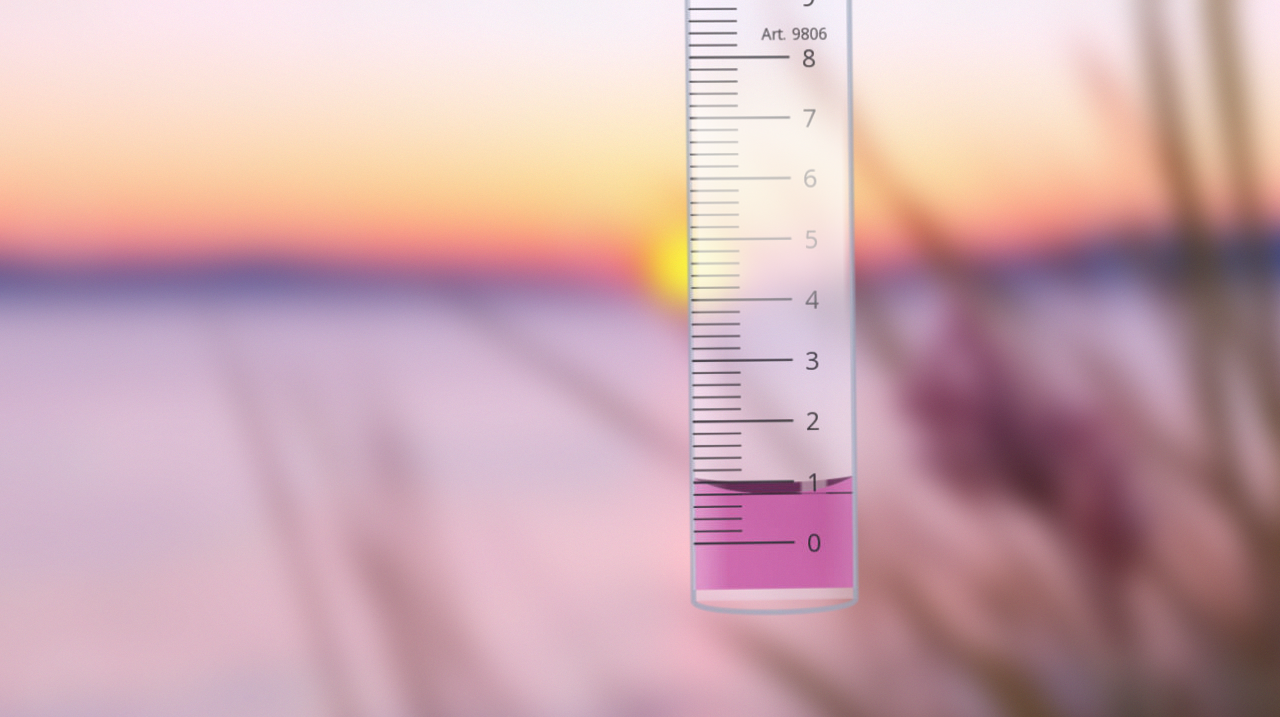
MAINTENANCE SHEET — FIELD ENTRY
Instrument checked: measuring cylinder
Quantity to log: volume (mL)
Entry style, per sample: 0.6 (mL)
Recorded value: 0.8 (mL)
